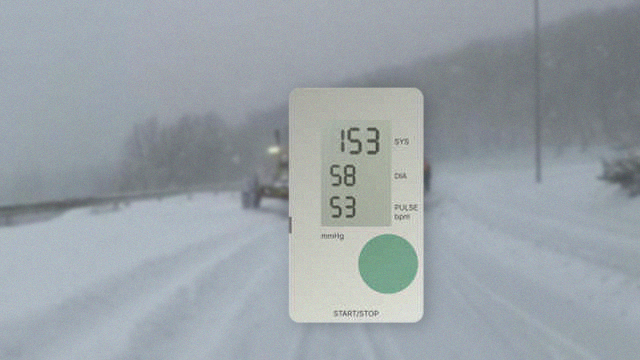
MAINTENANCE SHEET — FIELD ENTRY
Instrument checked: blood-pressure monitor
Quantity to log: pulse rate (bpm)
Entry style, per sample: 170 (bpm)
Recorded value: 53 (bpm)
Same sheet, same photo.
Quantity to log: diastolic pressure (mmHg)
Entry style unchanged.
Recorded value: 58 (mmHg)
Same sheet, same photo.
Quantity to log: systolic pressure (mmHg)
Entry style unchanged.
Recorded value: 153 (mmHg)
